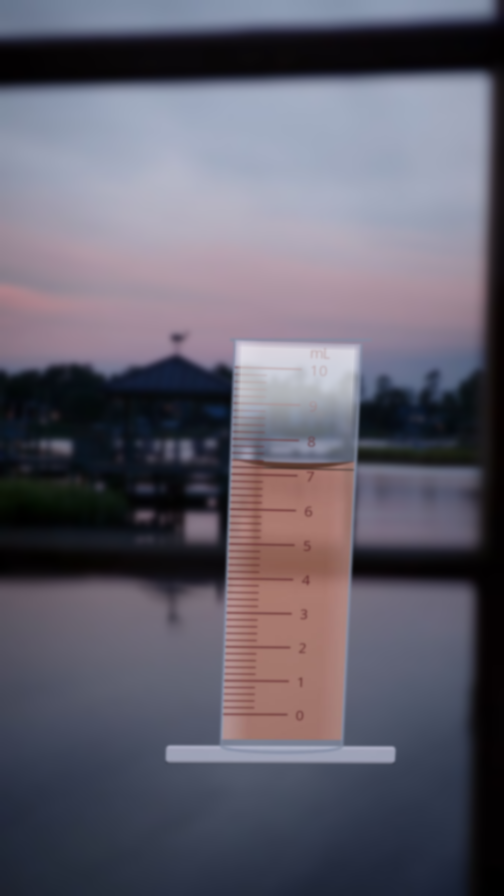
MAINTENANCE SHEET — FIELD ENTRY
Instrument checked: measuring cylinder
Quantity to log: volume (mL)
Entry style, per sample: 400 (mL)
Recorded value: 7.2 (mL)
